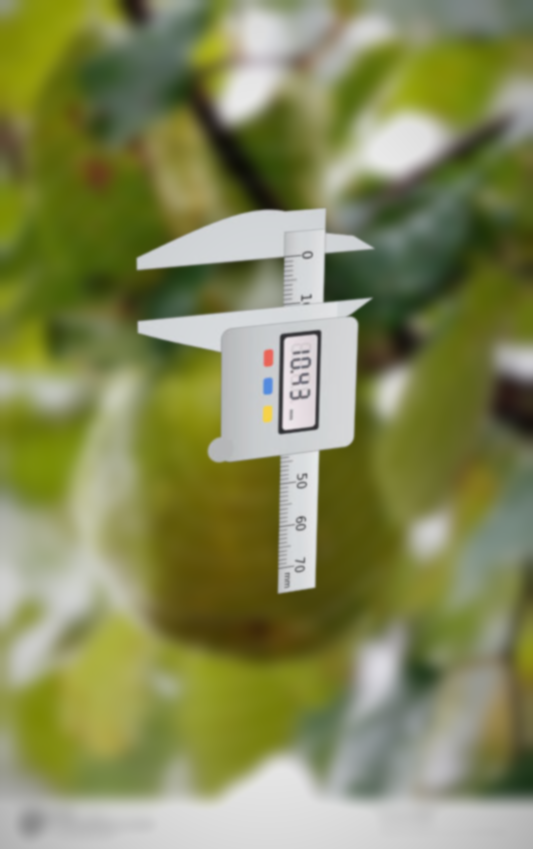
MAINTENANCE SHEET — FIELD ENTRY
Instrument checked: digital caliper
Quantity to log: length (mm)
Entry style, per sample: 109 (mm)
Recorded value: 10.43 (mm)
